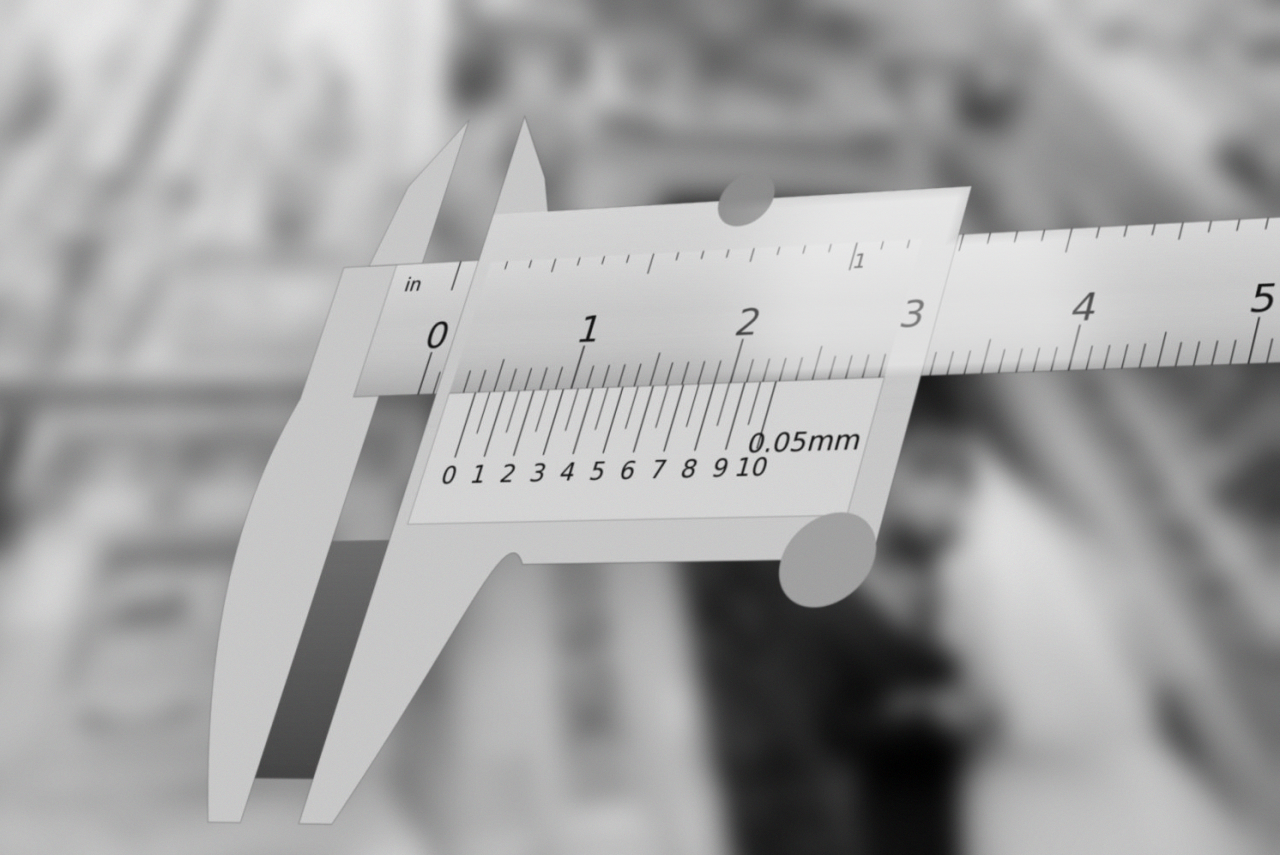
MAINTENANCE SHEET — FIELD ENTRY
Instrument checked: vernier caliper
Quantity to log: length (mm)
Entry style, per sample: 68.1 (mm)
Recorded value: 3.8 (mm)
